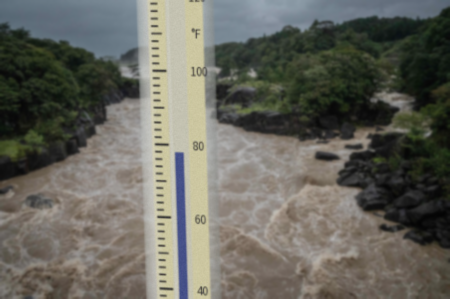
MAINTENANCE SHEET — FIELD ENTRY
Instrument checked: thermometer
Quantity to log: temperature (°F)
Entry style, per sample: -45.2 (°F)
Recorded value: 78 (°F)
